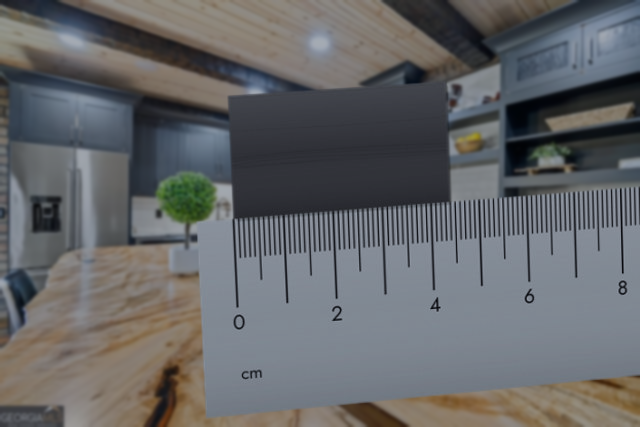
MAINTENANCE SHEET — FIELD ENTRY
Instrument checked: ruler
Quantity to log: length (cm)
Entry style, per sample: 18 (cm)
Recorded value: 4.4 (cm)
